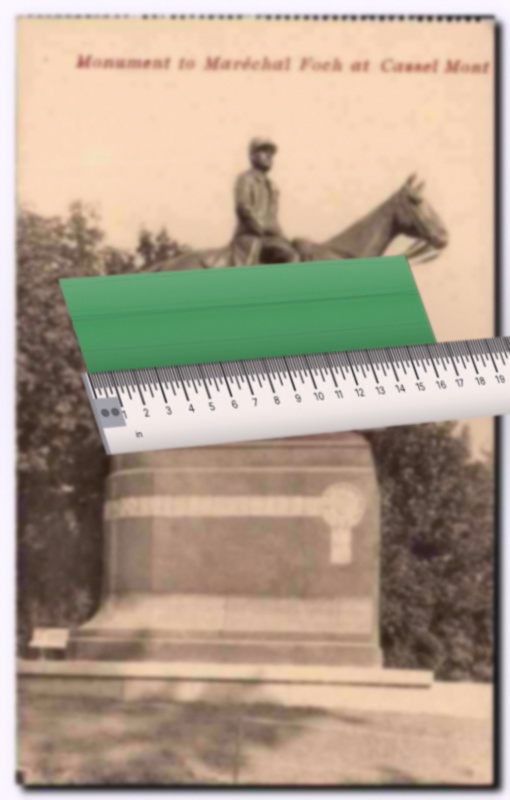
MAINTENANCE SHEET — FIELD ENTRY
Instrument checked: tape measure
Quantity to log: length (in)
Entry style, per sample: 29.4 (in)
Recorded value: 16.5 (in)
